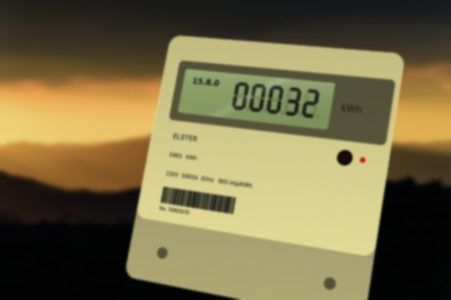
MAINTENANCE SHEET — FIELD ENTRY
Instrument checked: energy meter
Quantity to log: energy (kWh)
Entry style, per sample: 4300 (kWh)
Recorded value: 32 (kWh)
